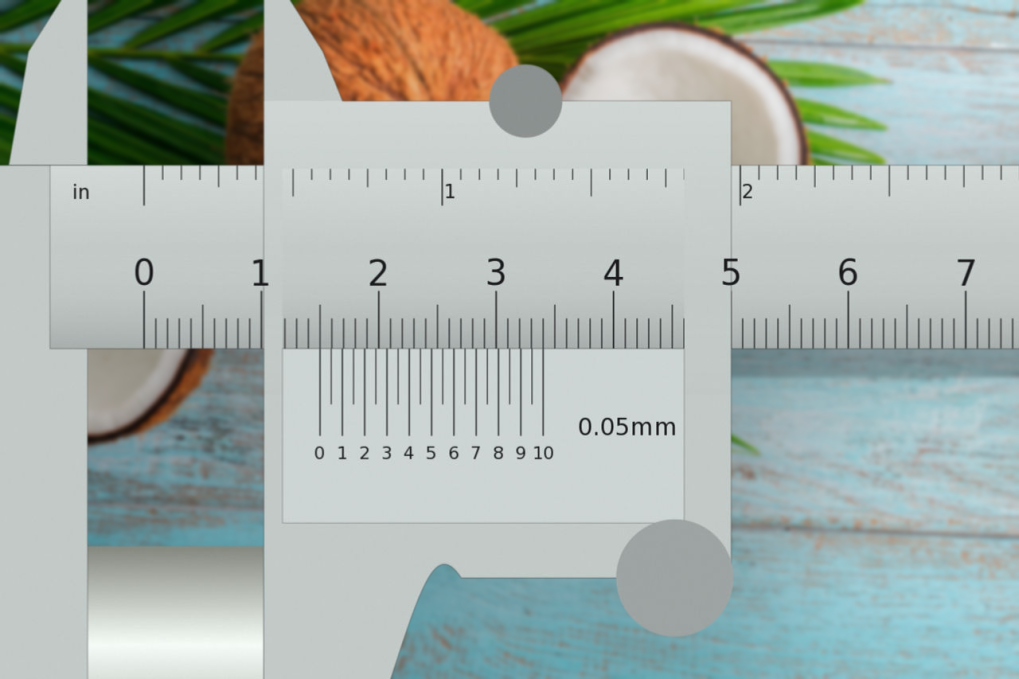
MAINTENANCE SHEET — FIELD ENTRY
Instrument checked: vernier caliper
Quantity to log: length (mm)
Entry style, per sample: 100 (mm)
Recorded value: 15.0 (mm)
